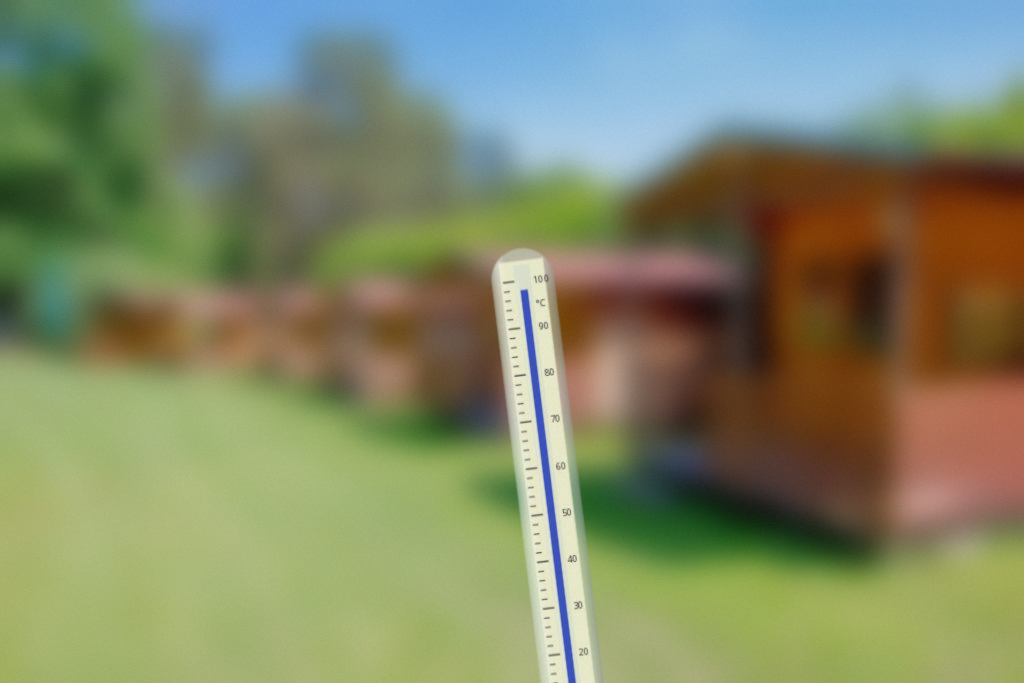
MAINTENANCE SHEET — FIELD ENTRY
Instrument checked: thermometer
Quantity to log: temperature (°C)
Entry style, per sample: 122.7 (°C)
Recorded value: 98 (°C)
